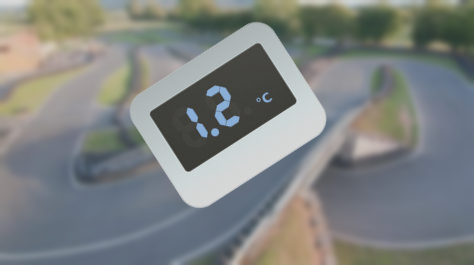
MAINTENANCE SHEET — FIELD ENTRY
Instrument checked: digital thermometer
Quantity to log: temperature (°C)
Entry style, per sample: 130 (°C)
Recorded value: 1.2 (°C)
